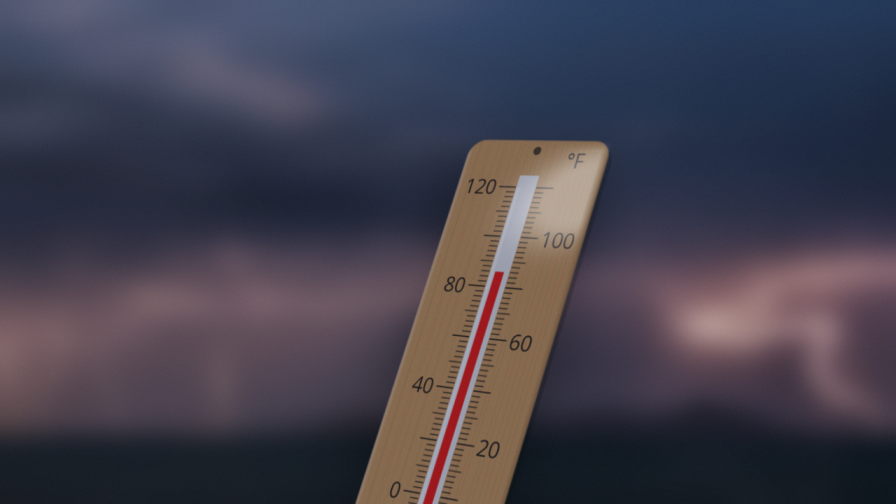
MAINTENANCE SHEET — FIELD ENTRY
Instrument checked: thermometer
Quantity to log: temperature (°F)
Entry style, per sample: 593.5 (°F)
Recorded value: 86 (°F)
